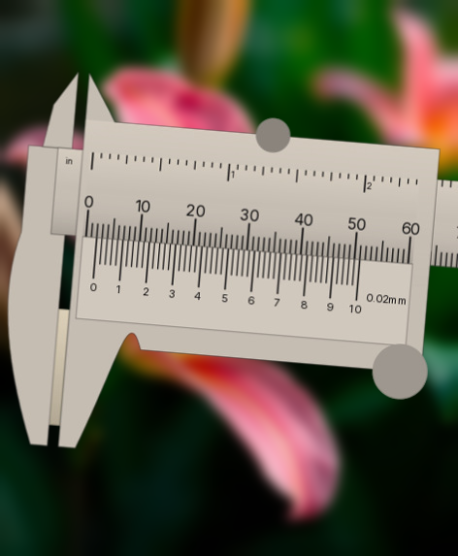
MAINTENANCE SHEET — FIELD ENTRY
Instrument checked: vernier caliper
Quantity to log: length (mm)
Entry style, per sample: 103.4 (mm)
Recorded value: 2.0 (mm)
